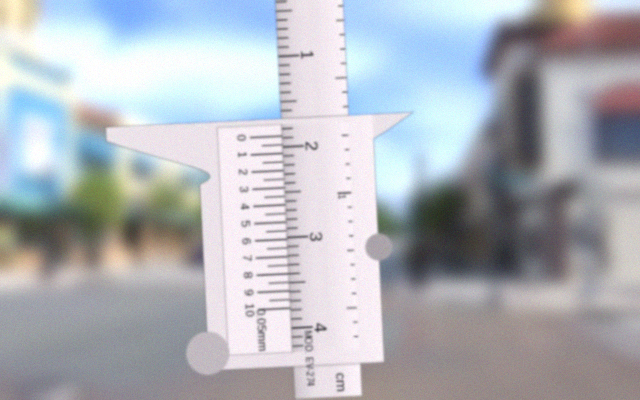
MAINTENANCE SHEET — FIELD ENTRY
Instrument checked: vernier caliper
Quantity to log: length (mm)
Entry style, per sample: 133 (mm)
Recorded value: 18.8 (mm)
